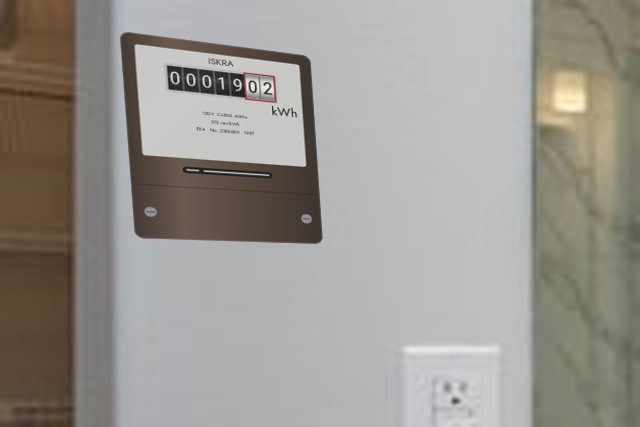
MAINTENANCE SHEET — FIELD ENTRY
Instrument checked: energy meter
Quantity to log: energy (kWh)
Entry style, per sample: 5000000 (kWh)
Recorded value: 19.02 (kWh)
